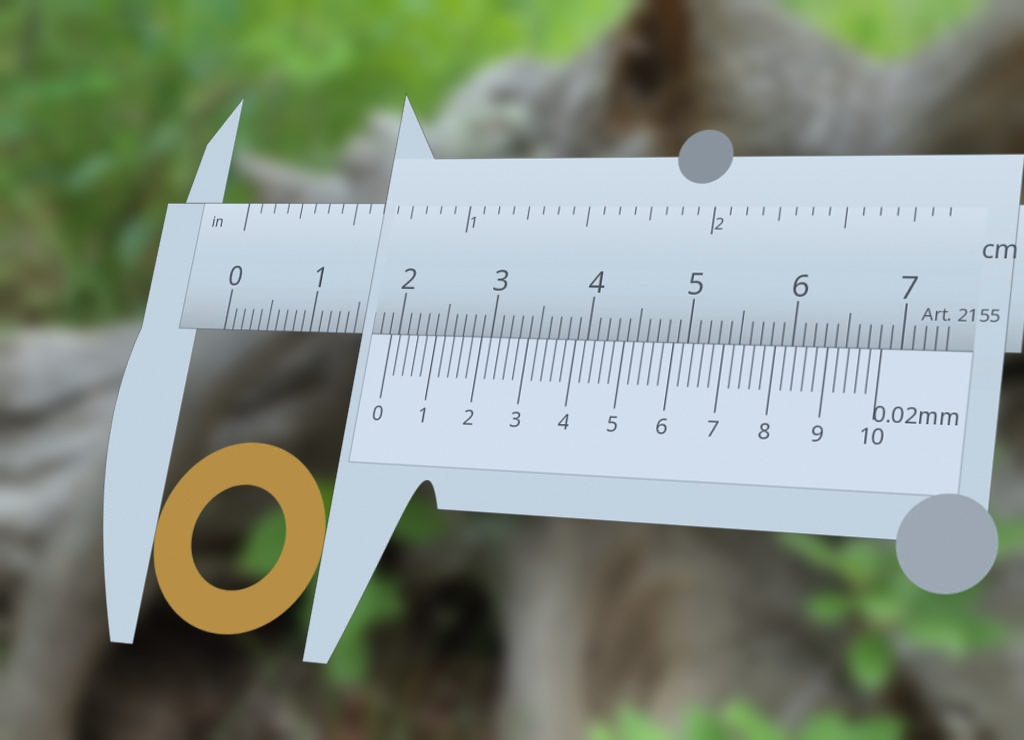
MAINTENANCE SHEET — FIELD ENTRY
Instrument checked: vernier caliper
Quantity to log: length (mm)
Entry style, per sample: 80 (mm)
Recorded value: 19.2 (mm)
